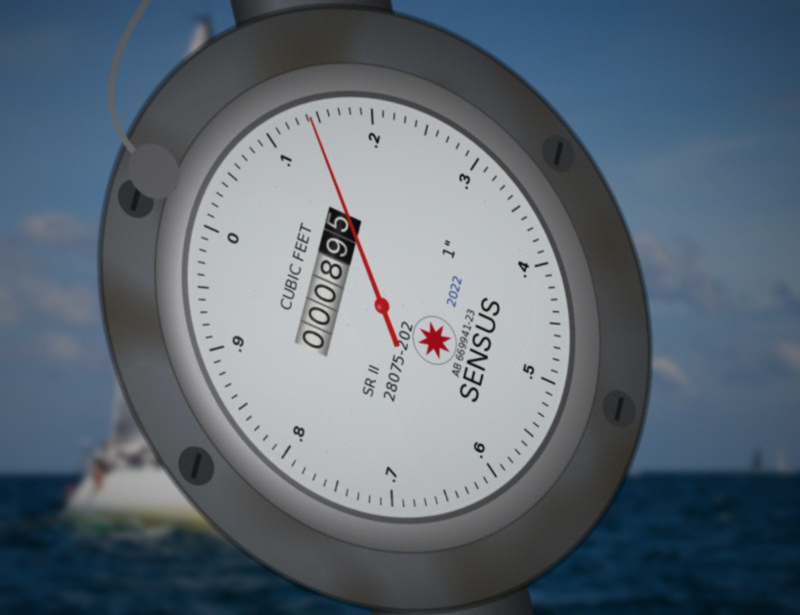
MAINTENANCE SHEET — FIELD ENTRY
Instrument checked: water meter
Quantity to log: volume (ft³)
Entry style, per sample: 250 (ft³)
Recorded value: 895.14 (ft³)
